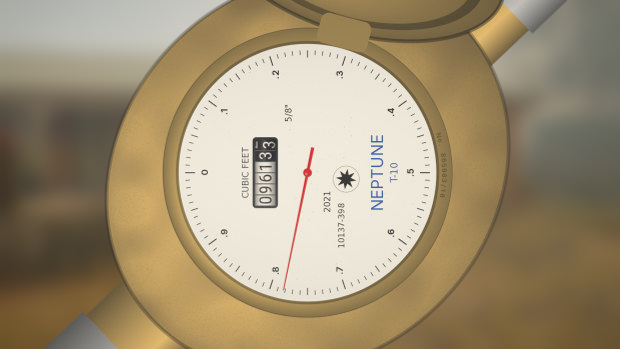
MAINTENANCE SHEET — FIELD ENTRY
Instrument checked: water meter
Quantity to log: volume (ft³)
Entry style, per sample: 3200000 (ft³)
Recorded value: 96132.78 (ft³)
